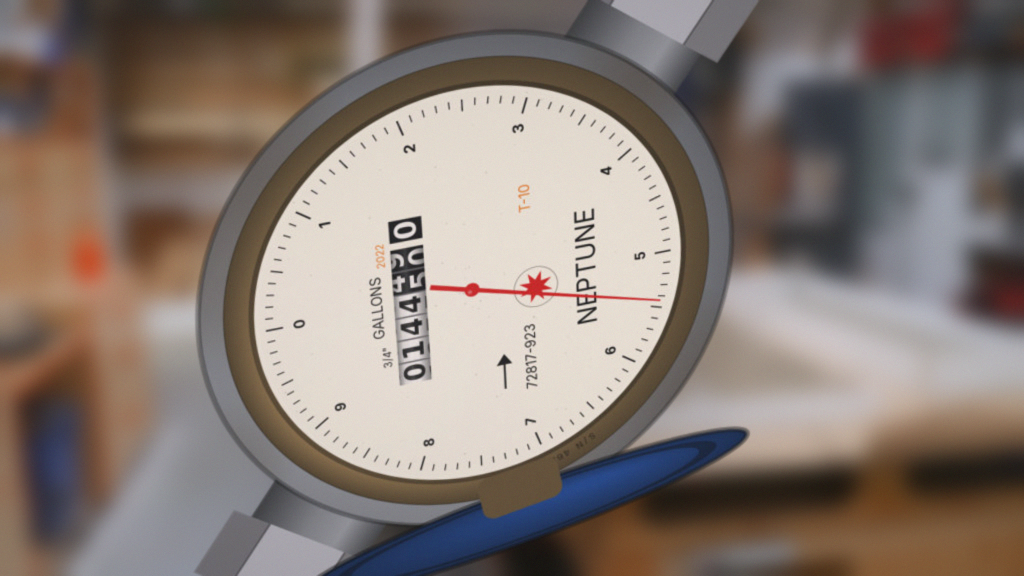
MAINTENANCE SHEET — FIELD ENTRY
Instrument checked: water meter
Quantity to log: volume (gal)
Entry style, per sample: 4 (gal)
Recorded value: 144495.4 (gal)
